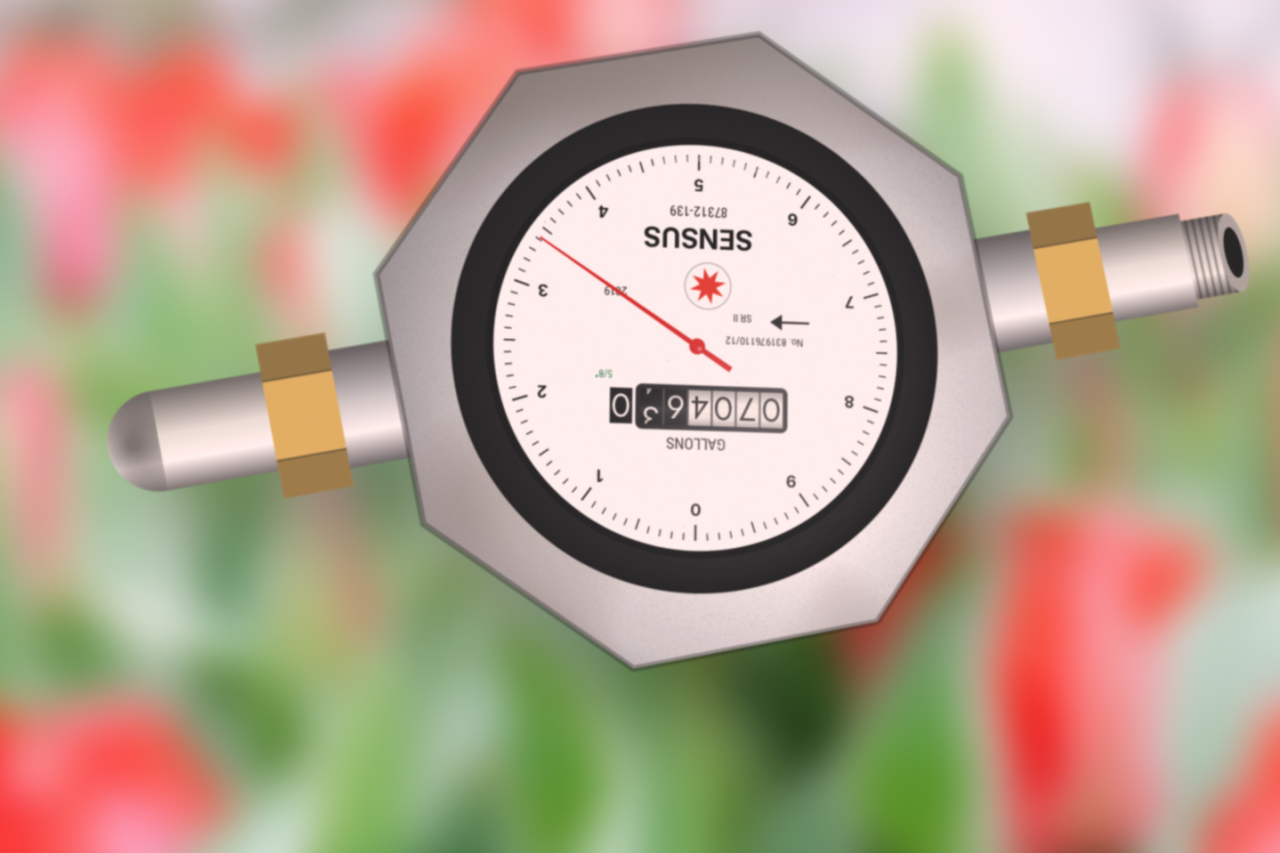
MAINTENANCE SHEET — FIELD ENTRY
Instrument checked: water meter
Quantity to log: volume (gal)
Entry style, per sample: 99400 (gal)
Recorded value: 704633.4 (gal)
